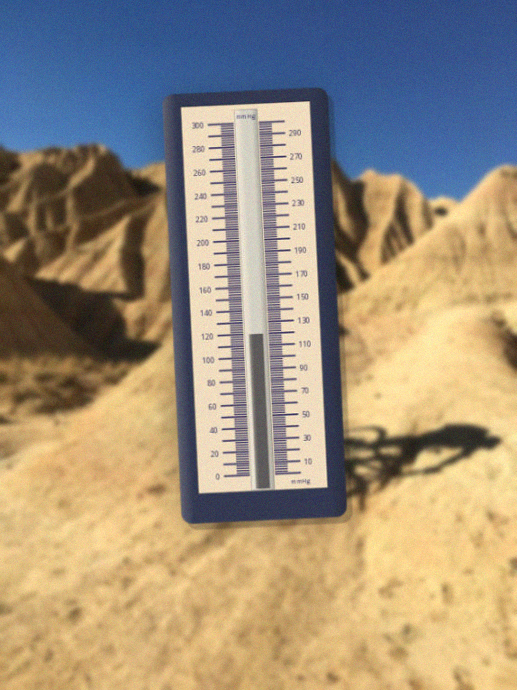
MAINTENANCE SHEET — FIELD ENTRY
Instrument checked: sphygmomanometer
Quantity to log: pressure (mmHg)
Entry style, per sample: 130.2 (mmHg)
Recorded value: 120 (mmHg)
